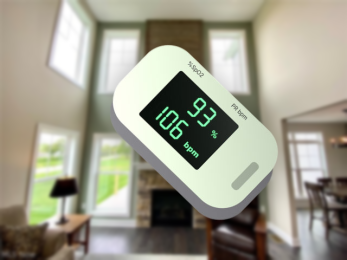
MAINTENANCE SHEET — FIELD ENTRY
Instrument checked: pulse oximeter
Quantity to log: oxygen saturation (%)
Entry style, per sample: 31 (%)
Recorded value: 93 (%)
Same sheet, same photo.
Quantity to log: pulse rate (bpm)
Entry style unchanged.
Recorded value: 106 (bpm)
